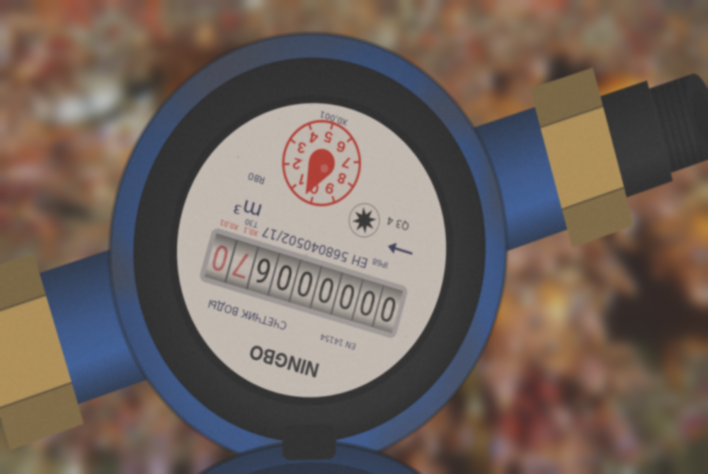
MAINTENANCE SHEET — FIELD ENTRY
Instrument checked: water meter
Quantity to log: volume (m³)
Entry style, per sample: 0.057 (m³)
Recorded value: 6.700 (m³)
